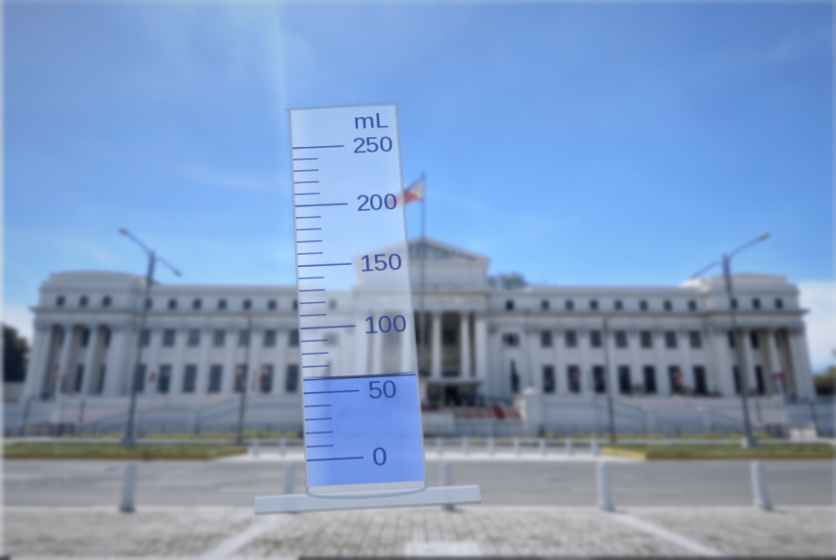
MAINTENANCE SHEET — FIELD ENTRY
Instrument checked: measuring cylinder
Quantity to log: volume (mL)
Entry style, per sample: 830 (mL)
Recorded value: 60 (mL)
